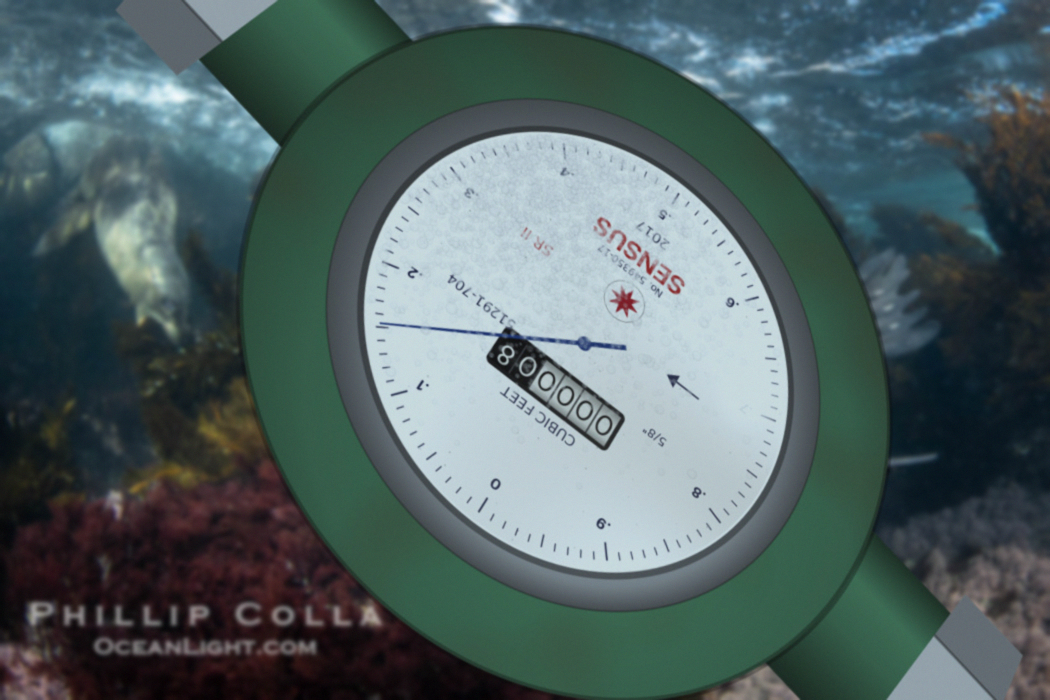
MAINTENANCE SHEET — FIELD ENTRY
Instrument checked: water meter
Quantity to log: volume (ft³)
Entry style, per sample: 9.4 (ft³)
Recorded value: 8.15 (ft³)
